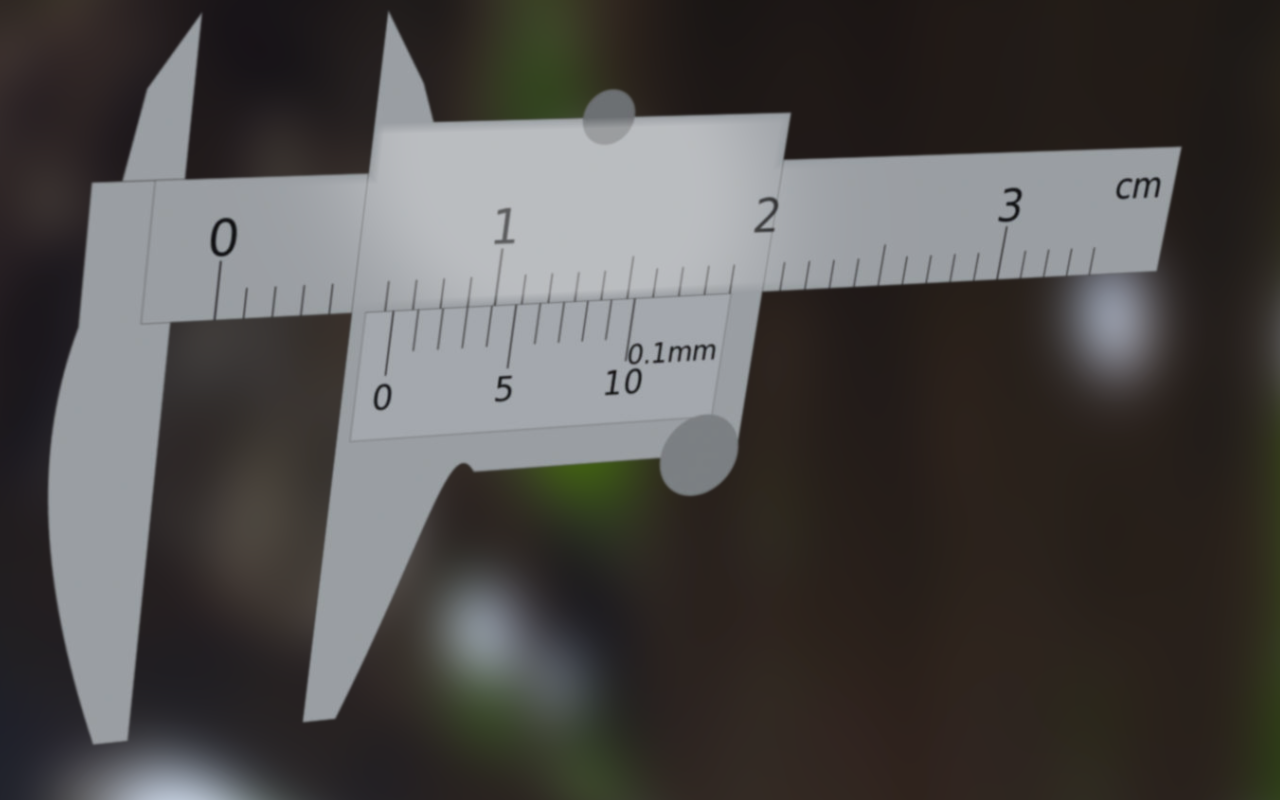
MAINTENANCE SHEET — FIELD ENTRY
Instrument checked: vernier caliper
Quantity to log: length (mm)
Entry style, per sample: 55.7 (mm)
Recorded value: 6.3 (mm)
